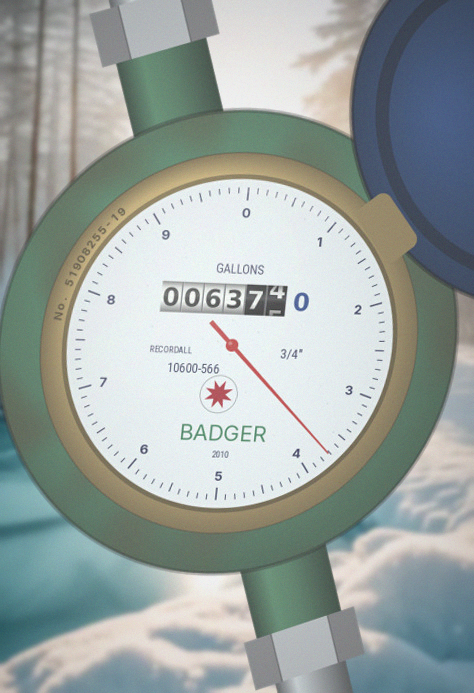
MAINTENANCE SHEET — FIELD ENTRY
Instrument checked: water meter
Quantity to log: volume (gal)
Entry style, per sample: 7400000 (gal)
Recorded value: 63743.7 (gal)
